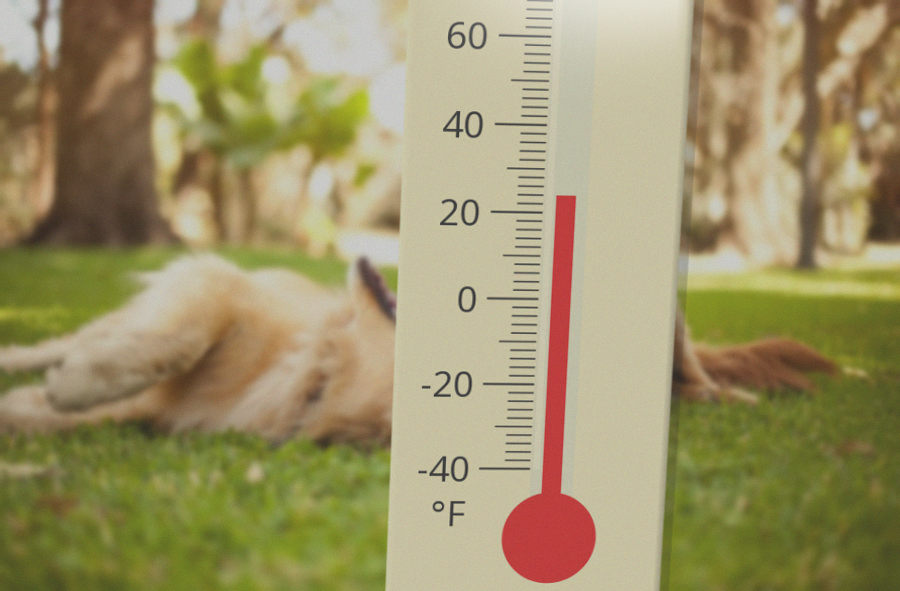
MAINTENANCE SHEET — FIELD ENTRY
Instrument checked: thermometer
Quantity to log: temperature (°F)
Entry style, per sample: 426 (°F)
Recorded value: 24 (°F)
